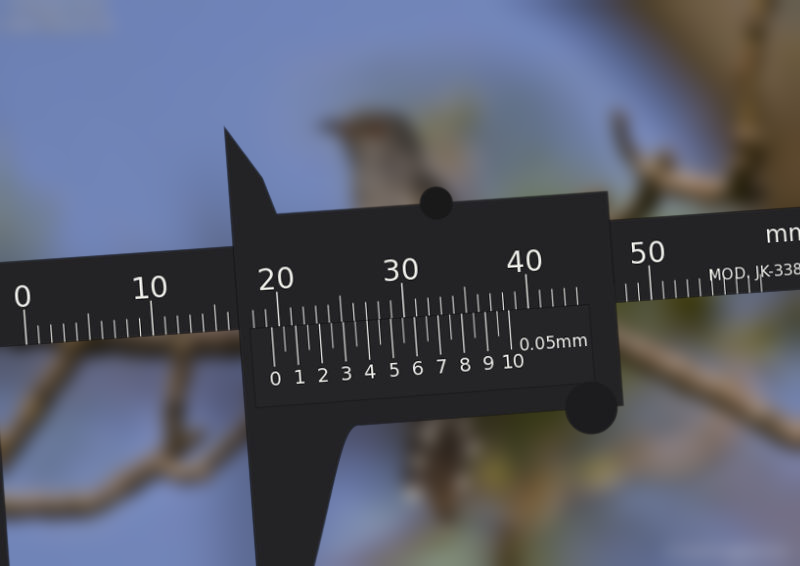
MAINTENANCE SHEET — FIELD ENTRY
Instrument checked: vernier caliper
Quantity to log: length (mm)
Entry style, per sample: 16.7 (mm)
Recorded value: 19.4 (mm)
